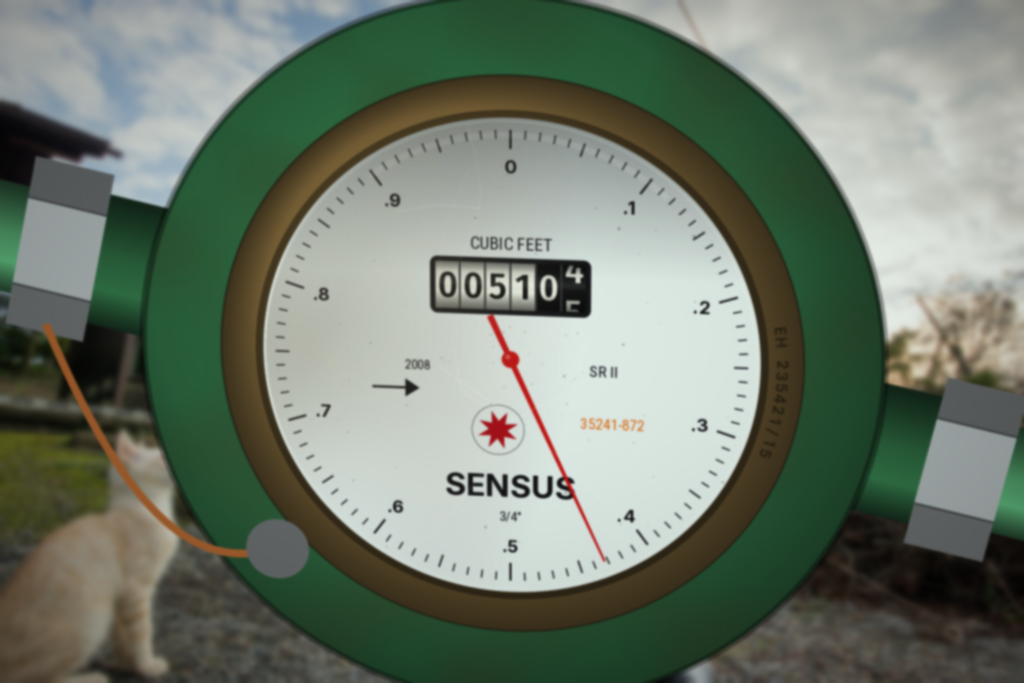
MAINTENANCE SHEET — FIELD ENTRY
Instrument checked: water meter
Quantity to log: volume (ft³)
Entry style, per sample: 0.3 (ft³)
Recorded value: 5104.43 (ft³)
